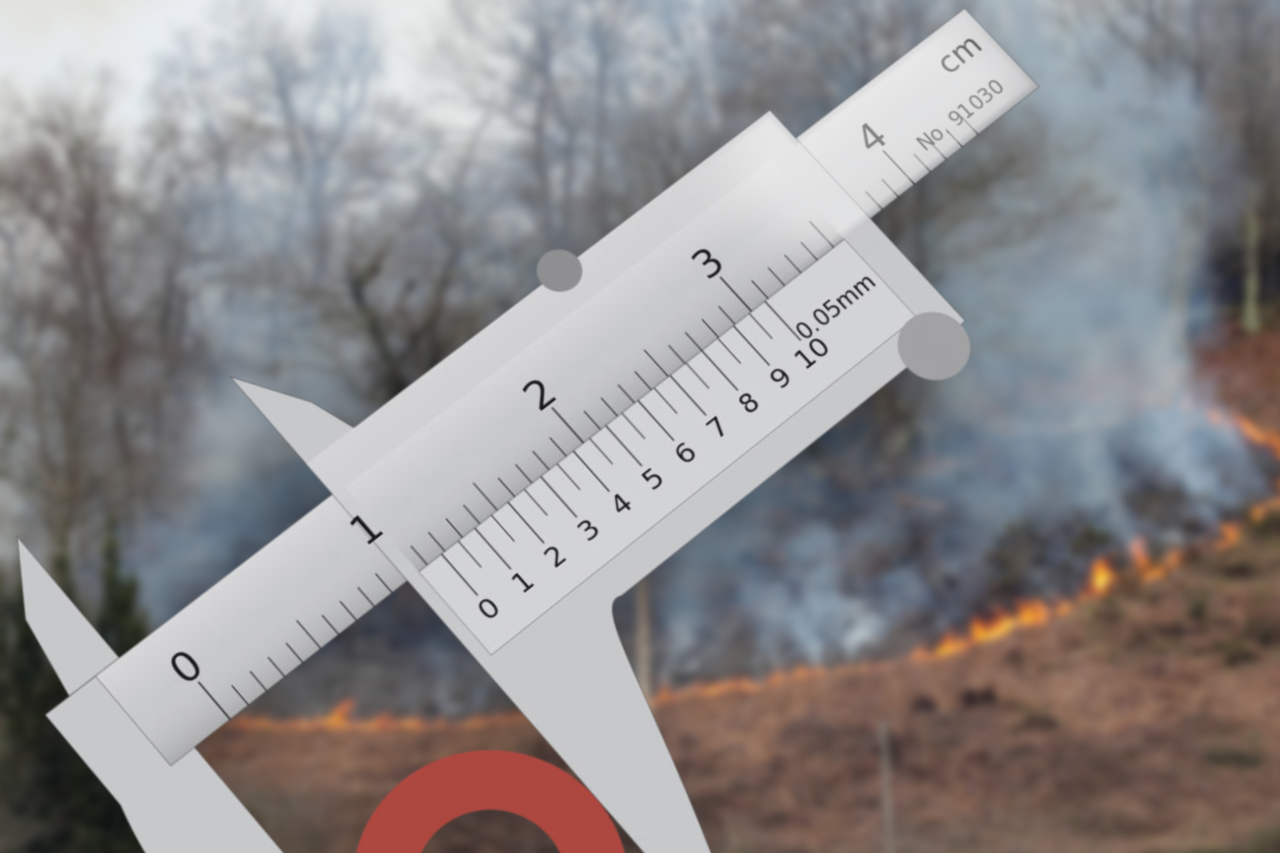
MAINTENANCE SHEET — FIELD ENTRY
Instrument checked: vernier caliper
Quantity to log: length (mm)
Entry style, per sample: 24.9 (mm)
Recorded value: 11.8 (mm)
